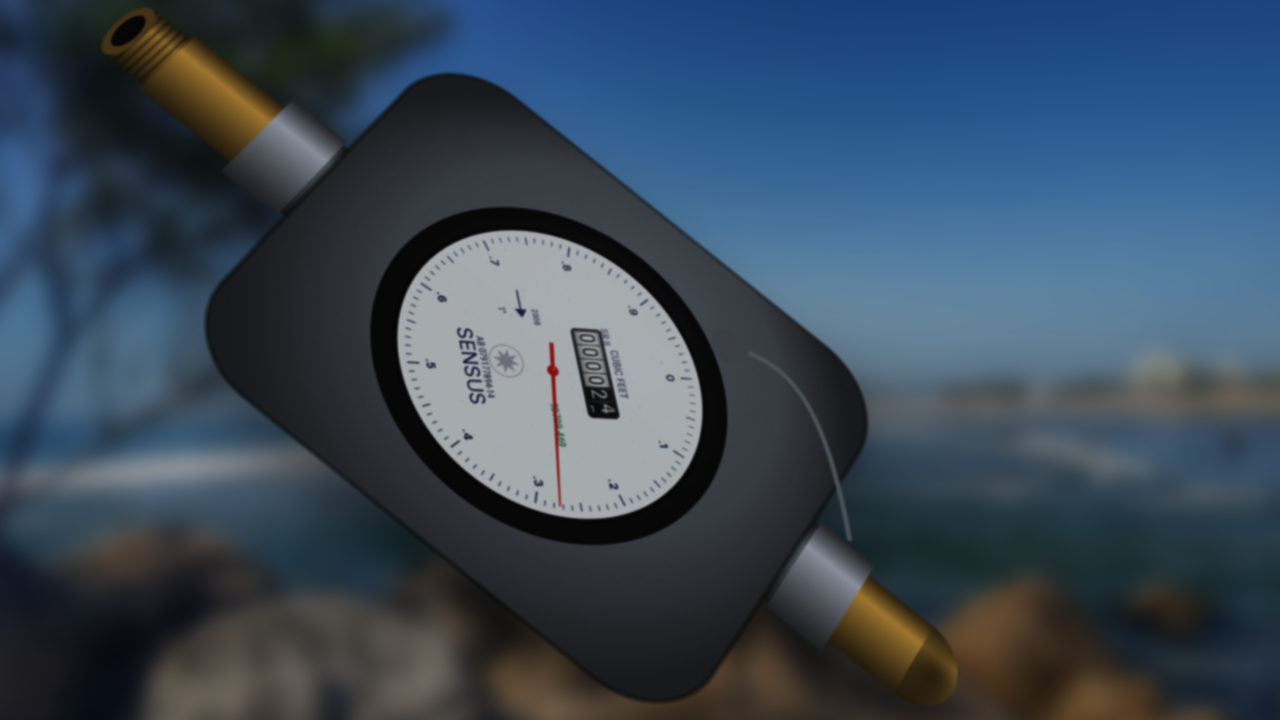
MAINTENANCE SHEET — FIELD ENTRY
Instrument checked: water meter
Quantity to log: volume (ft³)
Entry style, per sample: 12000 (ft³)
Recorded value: 24.27 (ft³)
